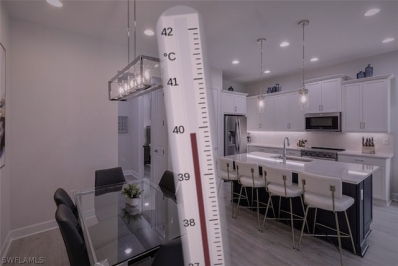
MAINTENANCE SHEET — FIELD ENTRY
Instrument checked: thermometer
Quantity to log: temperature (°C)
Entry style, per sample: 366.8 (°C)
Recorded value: 39.9 (°C)
